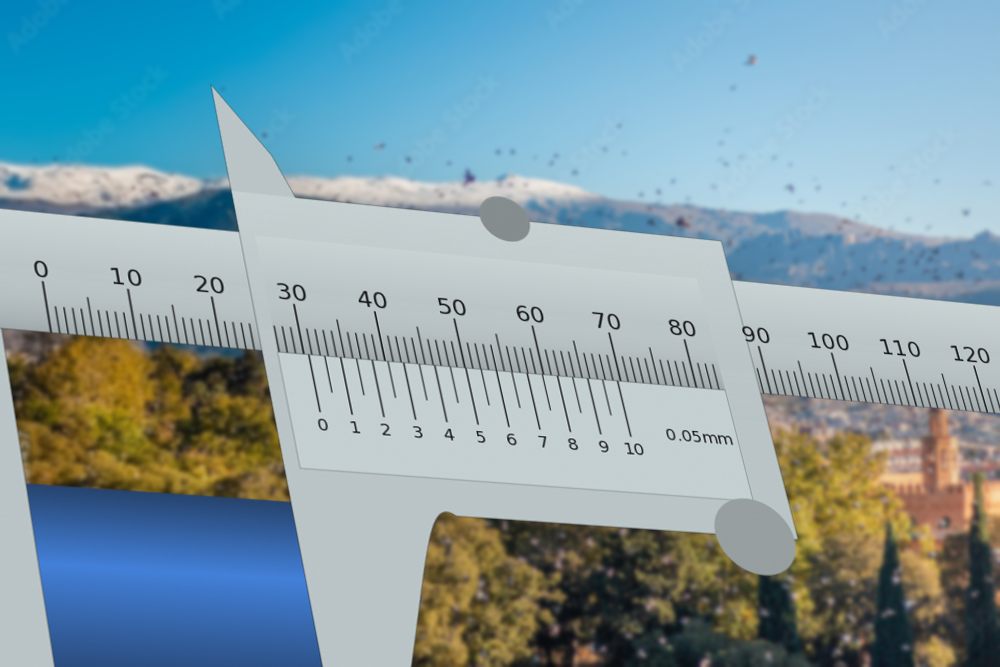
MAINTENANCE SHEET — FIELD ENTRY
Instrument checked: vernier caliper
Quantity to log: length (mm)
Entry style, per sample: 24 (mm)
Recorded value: 30.6 (mm)
